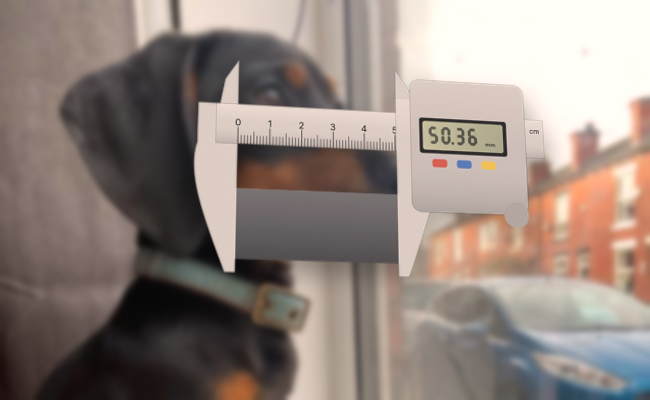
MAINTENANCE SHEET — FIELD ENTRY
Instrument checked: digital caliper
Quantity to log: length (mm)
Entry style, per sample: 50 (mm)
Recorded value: 50.36 (mm)
